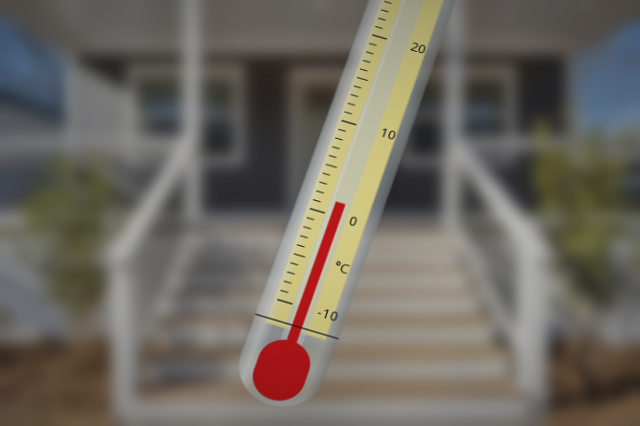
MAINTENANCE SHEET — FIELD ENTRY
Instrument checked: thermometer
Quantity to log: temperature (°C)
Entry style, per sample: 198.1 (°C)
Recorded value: 1.5 (°C)
